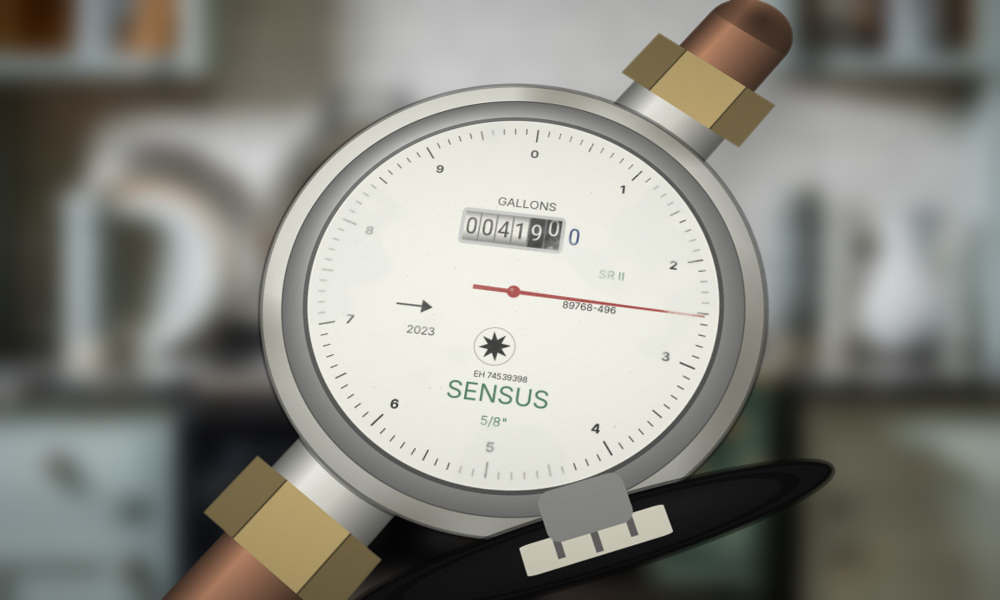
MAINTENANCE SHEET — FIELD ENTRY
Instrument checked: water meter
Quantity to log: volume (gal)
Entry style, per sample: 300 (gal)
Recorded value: 41902.5 (gal)
